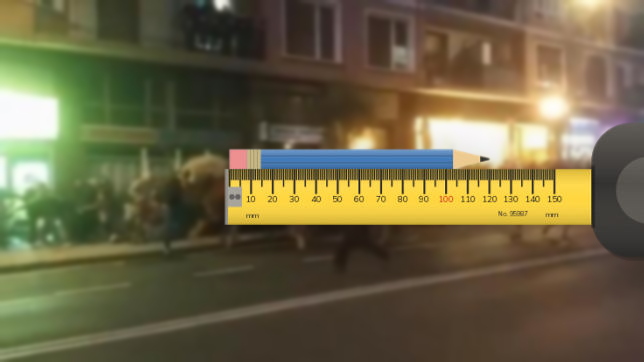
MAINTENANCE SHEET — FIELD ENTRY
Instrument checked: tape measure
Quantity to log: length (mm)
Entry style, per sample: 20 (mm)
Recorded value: 120 (mm)
